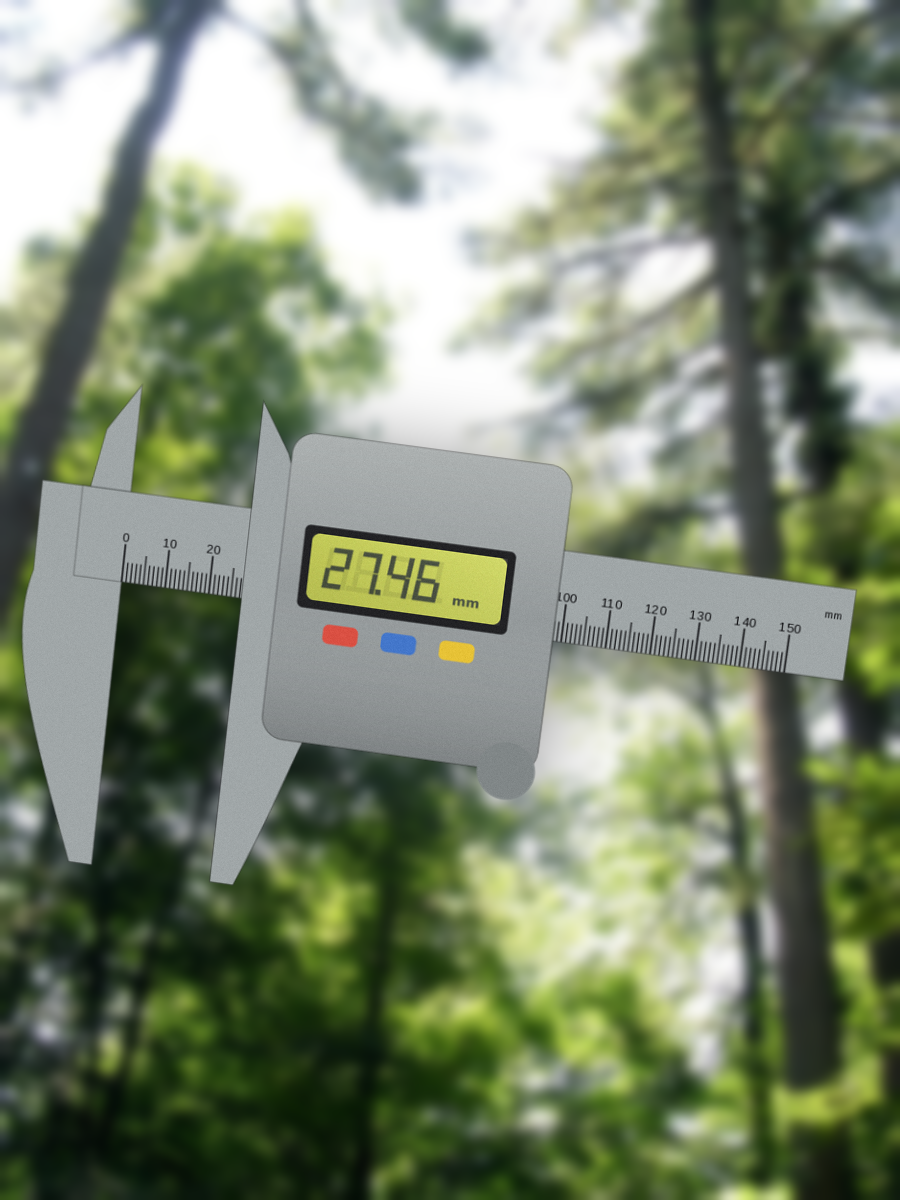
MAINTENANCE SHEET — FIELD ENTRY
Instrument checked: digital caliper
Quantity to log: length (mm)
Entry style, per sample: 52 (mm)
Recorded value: 27.46 (mm)
